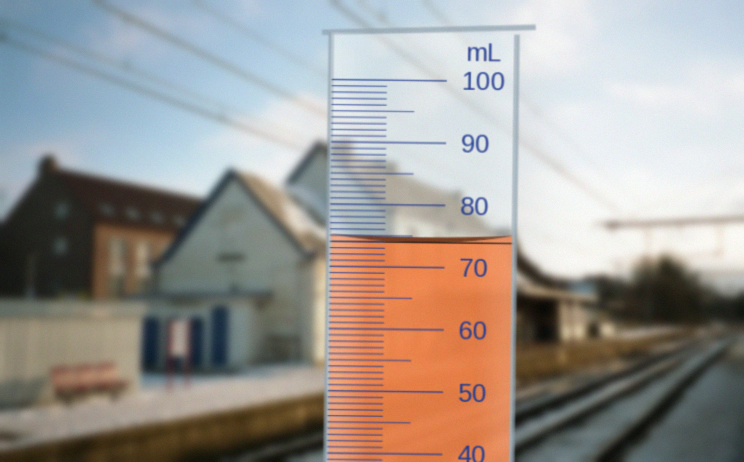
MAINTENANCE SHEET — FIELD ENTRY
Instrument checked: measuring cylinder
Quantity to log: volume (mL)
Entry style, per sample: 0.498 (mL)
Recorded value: 74 (mL)
